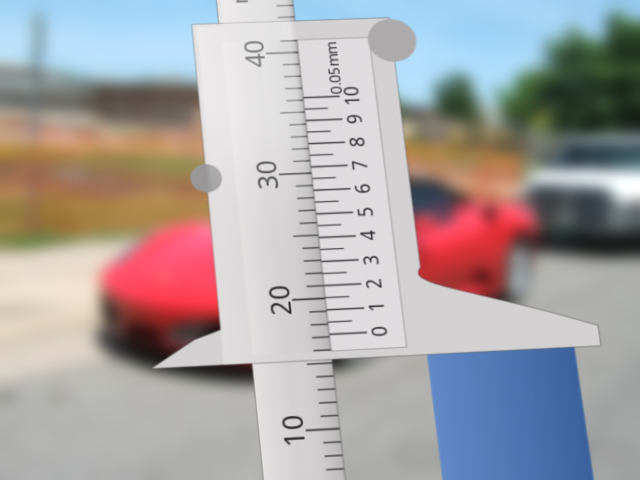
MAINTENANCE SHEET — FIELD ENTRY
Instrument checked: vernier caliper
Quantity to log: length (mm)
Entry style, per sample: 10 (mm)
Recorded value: 17.2 (mm)
